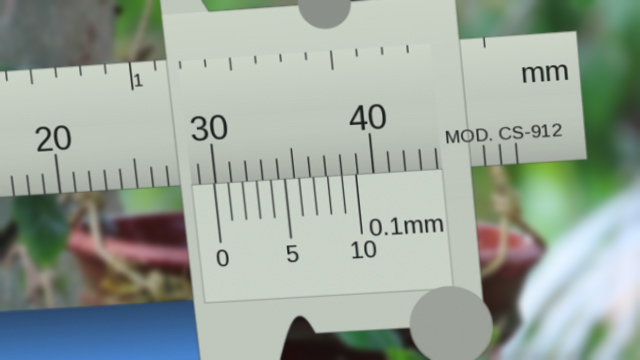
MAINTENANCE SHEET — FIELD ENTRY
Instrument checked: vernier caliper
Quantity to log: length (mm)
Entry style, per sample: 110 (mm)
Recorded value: 29.9 (mm)
